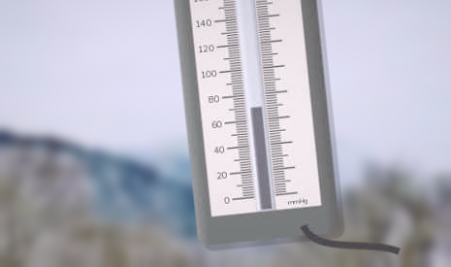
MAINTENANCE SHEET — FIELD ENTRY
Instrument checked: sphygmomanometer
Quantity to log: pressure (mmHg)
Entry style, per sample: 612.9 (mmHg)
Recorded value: 70 (mmHg)
